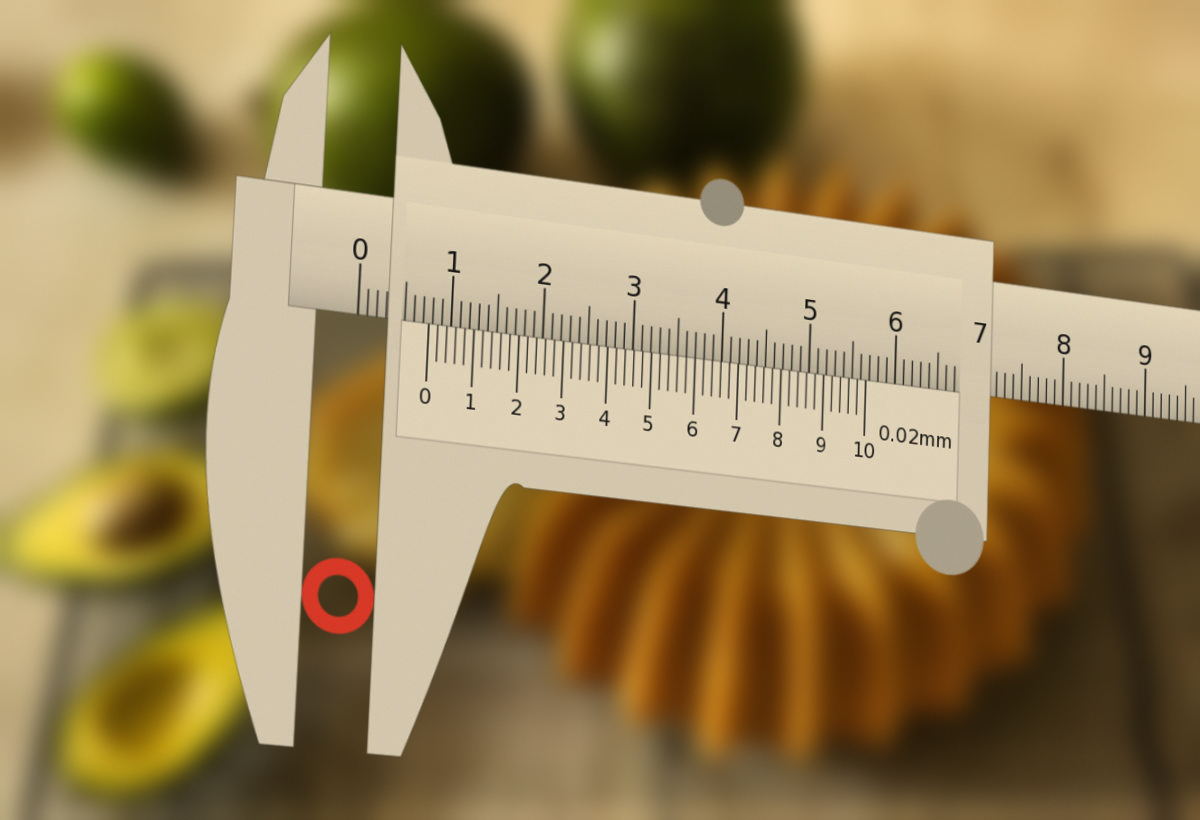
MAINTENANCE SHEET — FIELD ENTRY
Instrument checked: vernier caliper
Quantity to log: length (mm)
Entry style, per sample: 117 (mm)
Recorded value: 7.6 (mm)
